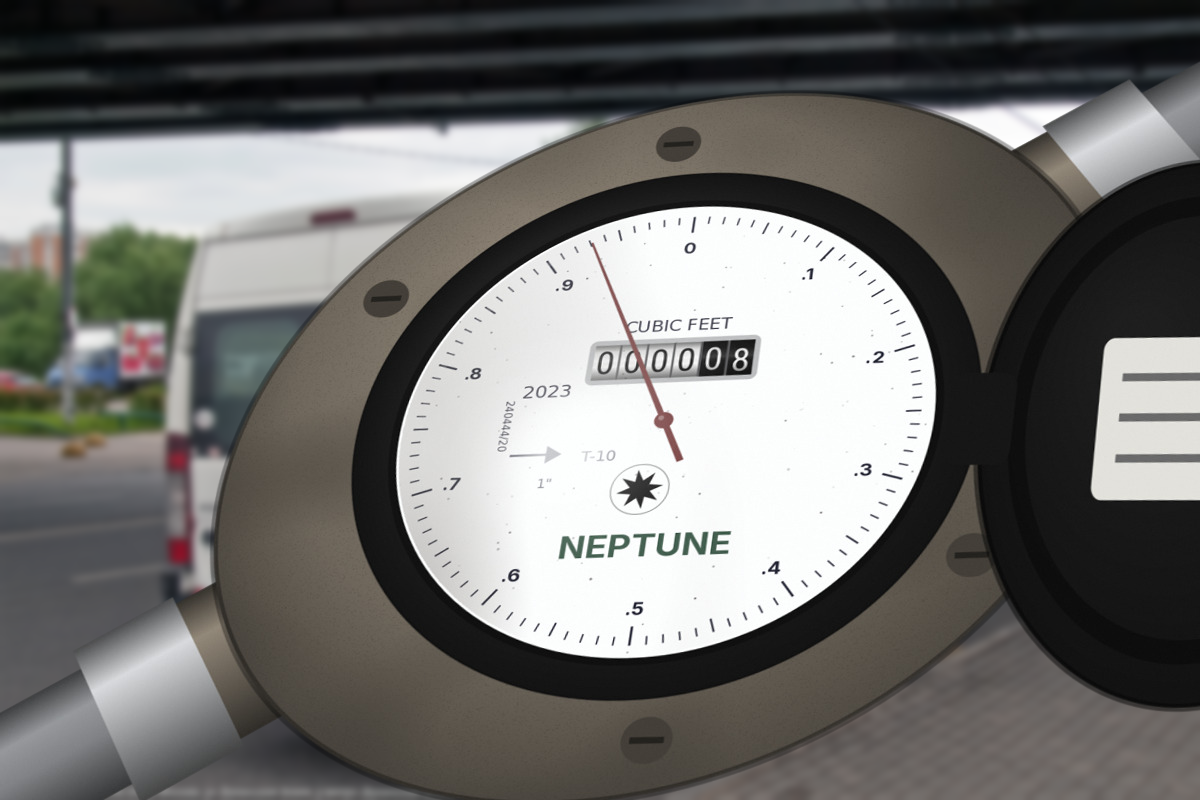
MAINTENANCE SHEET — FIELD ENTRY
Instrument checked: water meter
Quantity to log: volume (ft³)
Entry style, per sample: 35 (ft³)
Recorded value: 7.93 (ft³)
